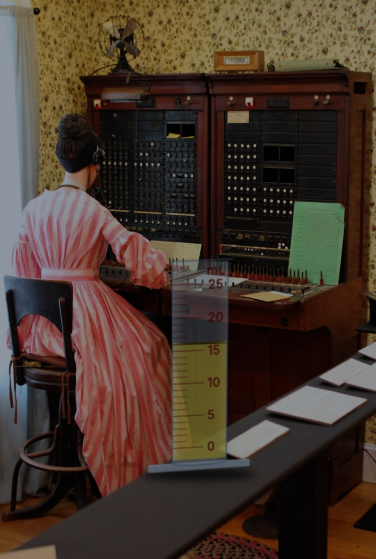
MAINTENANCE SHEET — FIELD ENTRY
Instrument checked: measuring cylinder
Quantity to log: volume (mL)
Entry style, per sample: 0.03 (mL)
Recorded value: 16 (mL)
